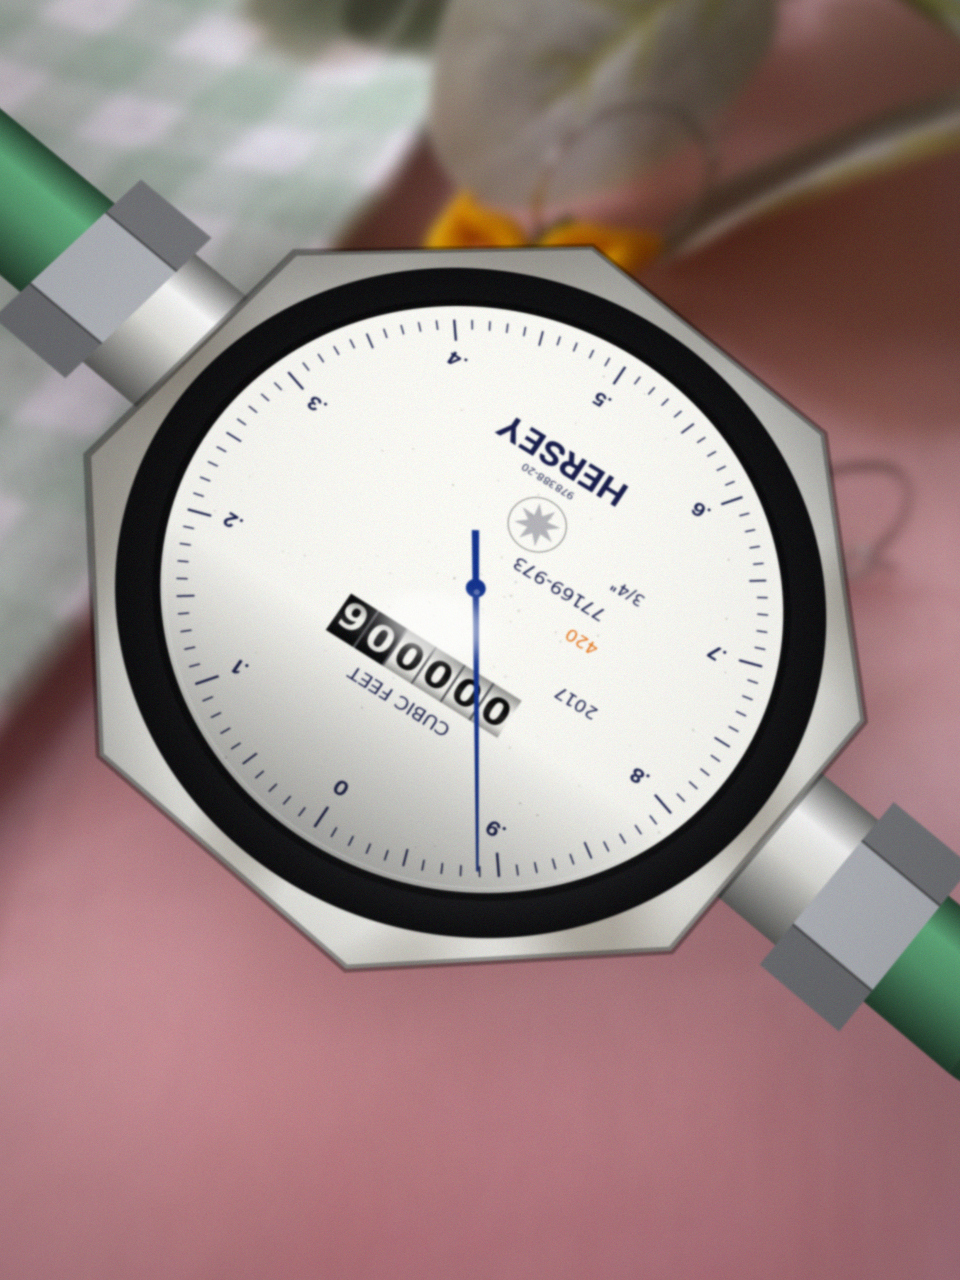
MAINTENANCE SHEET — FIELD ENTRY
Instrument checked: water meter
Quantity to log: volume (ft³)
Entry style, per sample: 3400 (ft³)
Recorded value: 5.91 (ft³)
